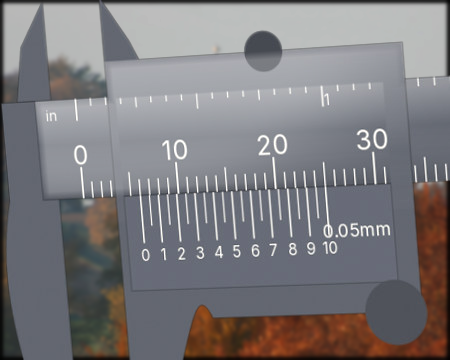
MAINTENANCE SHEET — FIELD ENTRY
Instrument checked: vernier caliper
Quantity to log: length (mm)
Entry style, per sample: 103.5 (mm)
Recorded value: 6.0 (mm)
